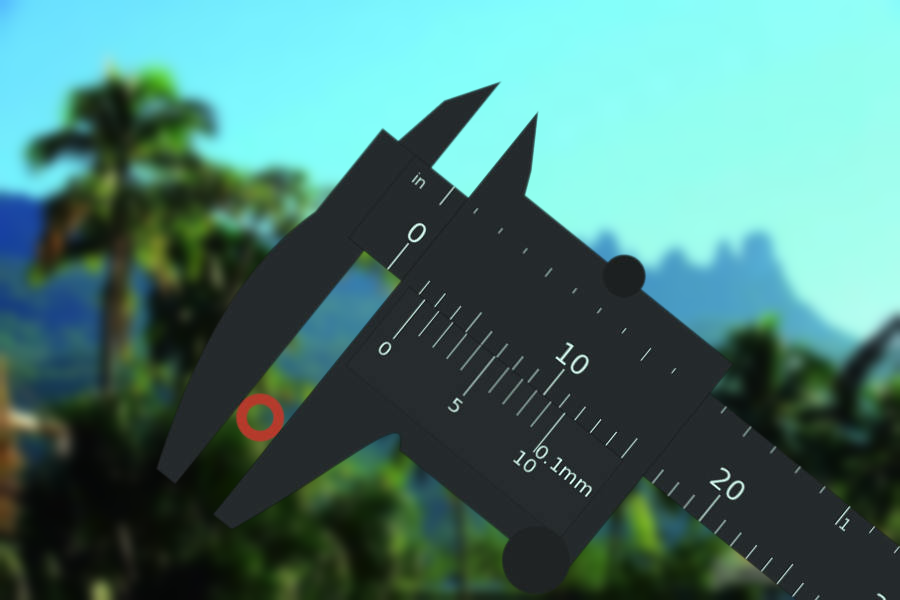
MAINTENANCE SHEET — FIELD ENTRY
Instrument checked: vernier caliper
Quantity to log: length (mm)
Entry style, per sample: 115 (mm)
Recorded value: 2.4 (mm)
